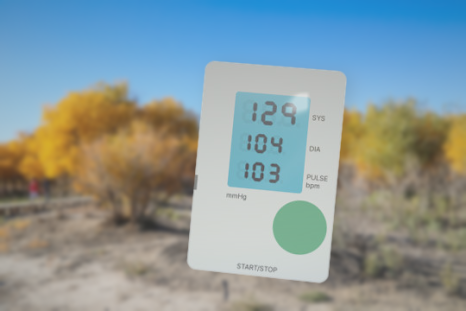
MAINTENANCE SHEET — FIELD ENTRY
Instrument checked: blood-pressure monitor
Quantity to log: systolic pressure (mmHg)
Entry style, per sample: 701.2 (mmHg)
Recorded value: 129 (mmHg)
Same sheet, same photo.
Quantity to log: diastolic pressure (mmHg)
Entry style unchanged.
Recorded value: 104 (mmHg)
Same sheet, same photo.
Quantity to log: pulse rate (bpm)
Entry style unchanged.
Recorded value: 103 (bpm)
